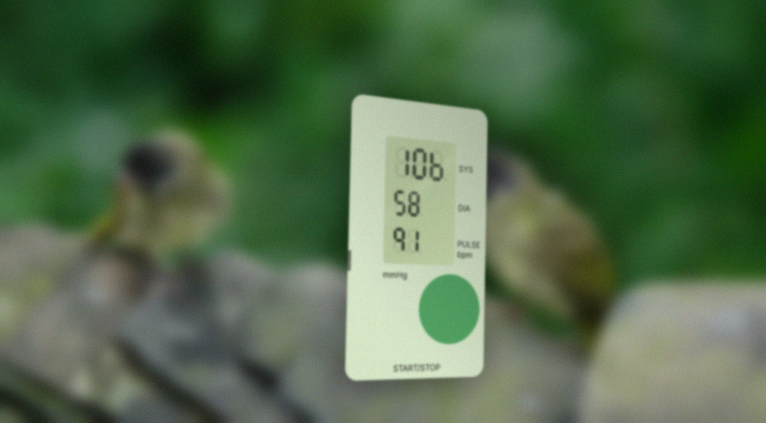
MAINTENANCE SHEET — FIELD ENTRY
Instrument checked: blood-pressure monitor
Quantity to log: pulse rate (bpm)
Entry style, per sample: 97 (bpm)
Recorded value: 91 (bpm)
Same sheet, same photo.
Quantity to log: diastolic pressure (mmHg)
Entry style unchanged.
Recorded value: 58 (mmHg)
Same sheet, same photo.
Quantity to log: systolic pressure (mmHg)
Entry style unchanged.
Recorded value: 106 (mmHg)
